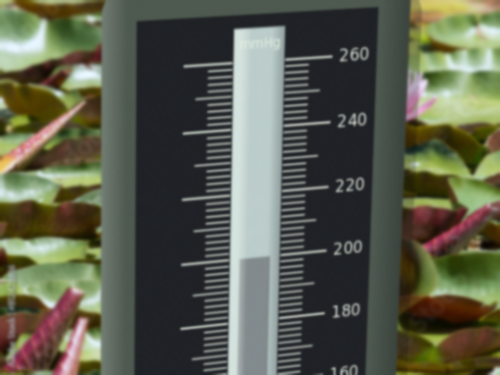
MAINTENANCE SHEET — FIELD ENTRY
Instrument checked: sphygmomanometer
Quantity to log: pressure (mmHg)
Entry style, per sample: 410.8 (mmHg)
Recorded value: 200 (mmHg)
